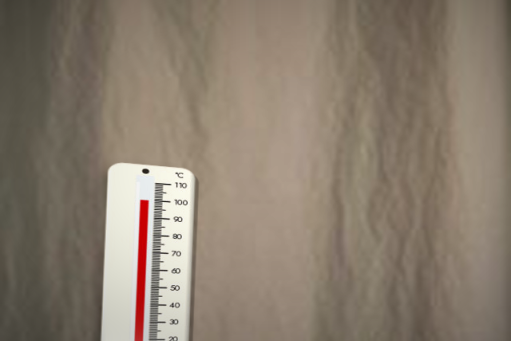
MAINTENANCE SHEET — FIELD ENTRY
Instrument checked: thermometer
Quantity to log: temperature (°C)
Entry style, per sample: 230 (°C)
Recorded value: 100 (°C)
